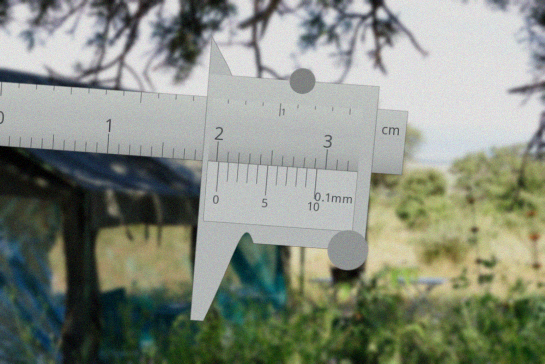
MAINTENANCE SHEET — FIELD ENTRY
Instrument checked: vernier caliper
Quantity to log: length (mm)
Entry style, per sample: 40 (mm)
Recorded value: 20.2 (mm)
